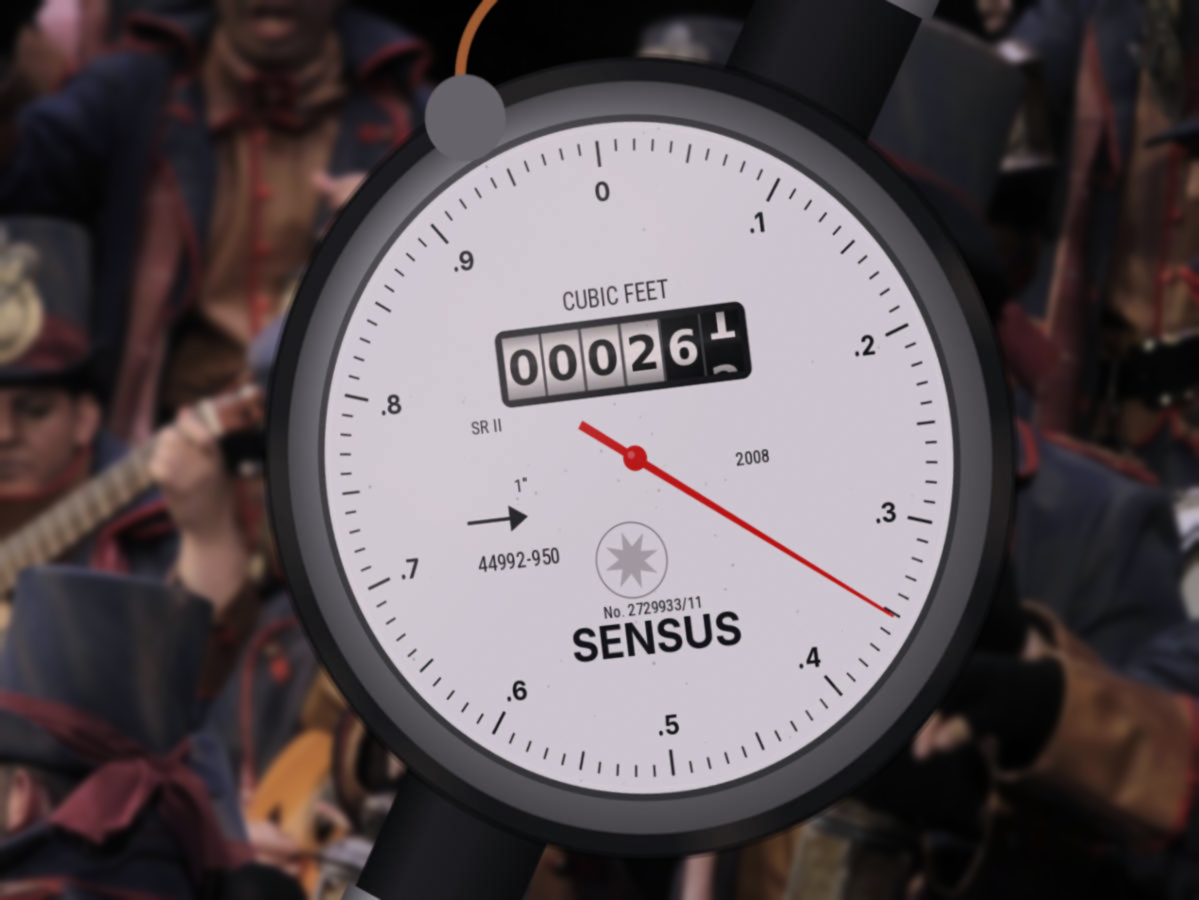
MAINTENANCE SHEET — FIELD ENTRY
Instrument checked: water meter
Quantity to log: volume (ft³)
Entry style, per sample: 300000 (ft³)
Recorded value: 261.35 (ft³)
